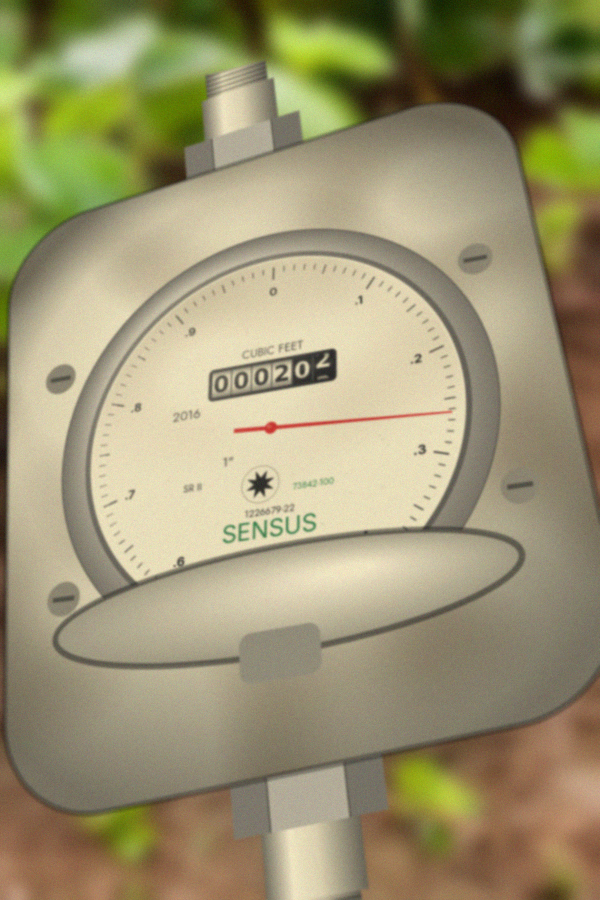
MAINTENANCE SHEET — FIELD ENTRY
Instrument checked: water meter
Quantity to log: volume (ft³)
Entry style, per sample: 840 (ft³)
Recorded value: 202.26 (ft³)
